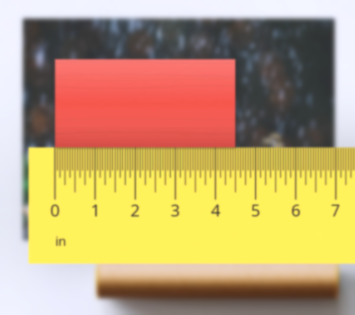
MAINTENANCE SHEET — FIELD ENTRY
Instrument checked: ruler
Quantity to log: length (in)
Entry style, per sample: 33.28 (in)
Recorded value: 4.5 (in)
